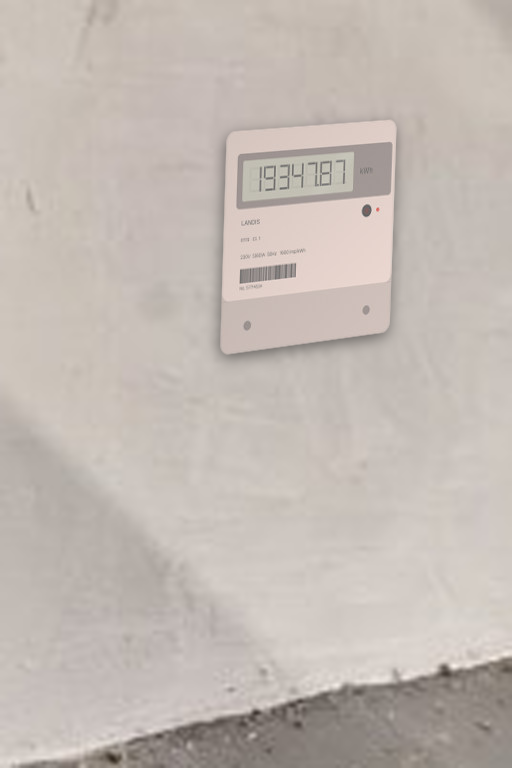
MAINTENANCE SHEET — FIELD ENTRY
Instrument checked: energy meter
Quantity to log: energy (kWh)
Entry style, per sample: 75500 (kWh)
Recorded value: 19347.87 (kWh)
